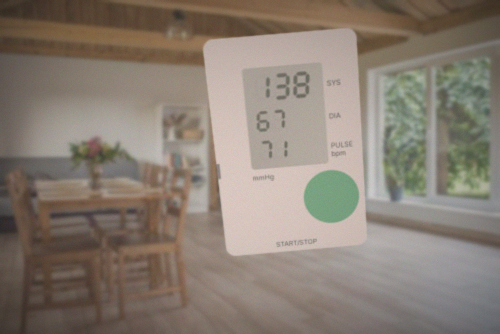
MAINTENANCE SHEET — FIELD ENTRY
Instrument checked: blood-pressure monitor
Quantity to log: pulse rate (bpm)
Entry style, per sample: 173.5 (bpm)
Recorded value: 71 (bpm)
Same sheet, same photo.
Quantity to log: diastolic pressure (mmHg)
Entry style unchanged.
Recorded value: 67 (mmHg)
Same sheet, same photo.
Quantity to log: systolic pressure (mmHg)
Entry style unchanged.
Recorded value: 138 (mmHg)
